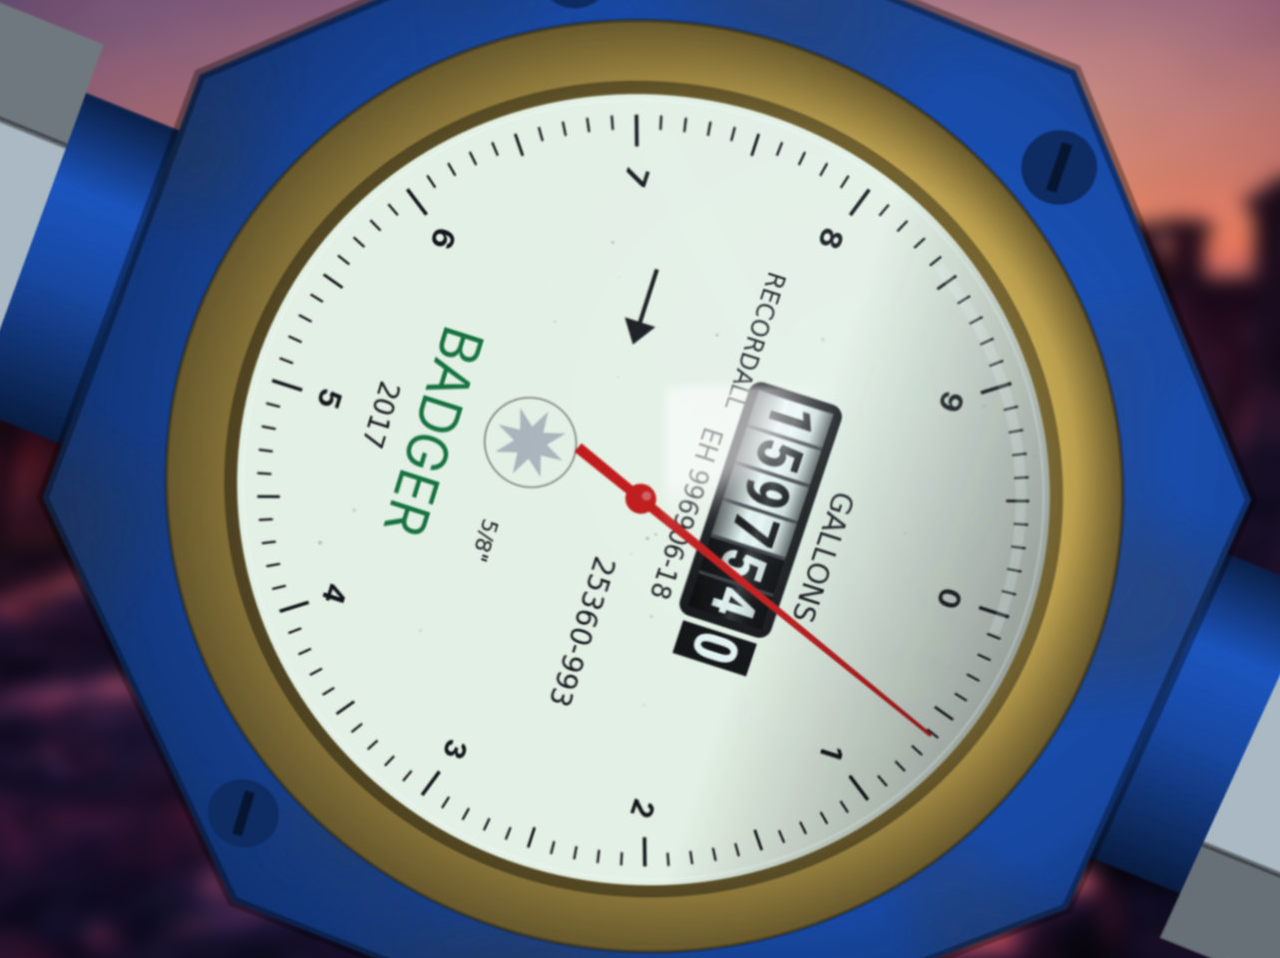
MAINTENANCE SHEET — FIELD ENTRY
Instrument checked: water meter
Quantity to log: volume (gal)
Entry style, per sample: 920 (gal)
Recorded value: 1597540.6 (gal)
